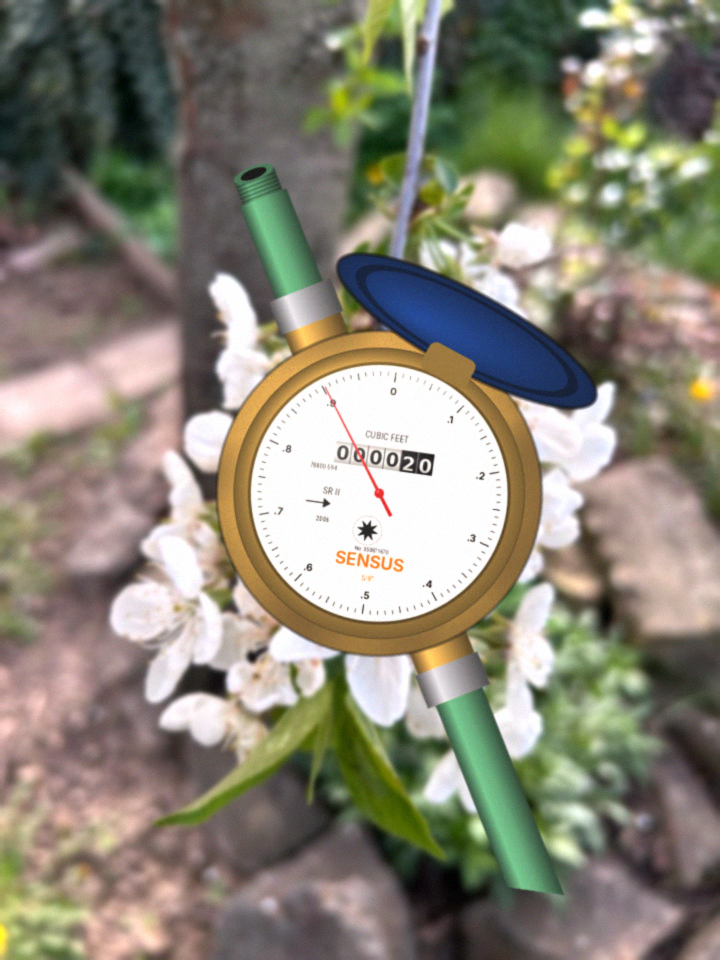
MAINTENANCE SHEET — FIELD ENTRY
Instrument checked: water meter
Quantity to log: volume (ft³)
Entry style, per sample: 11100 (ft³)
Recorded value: 19.90 (ft³)
